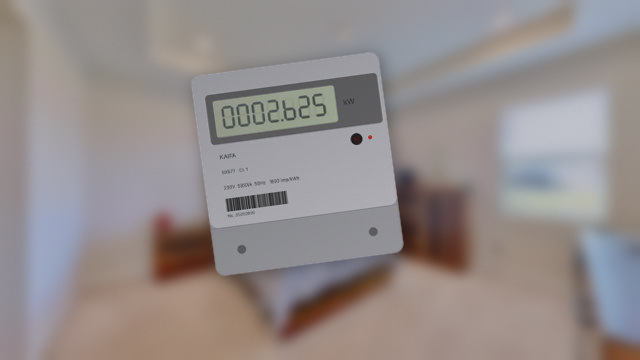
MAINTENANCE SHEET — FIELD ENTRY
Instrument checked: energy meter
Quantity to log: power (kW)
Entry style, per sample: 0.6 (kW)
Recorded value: 2.625 (kW)
